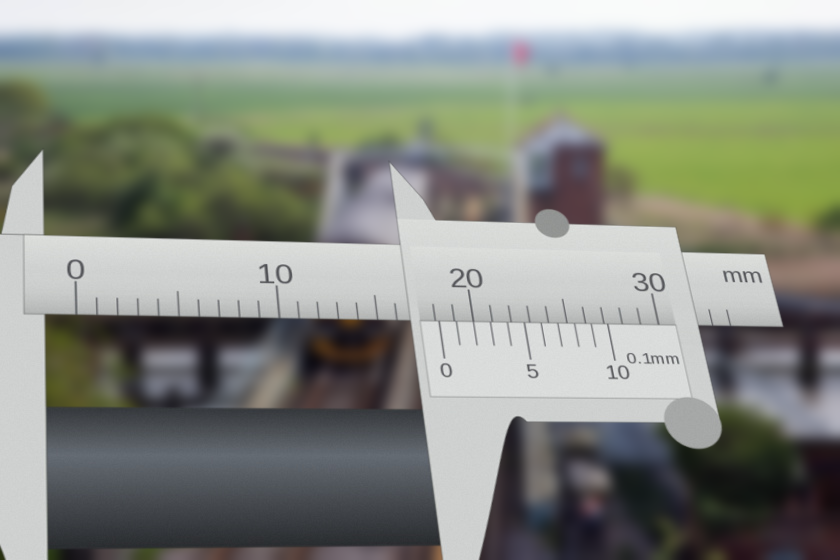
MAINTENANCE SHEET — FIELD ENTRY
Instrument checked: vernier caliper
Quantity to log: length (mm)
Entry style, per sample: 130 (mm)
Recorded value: 18.2 (mm)
